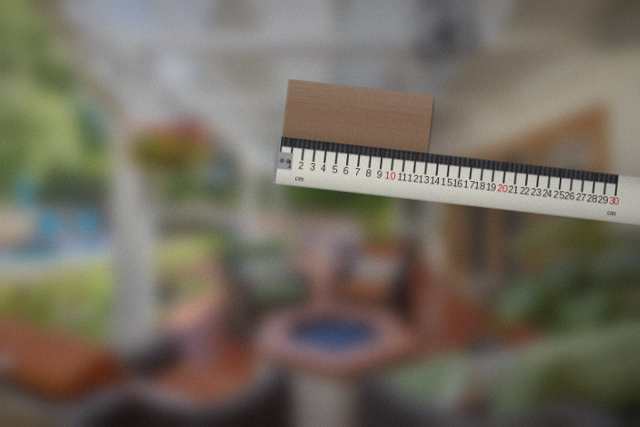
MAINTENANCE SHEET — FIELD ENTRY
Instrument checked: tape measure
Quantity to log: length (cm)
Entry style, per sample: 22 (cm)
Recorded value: 13 (cm)
